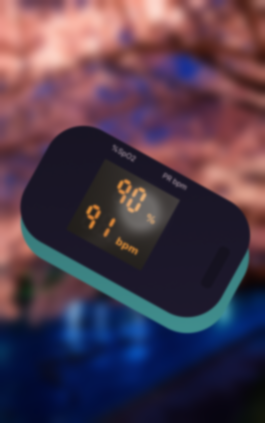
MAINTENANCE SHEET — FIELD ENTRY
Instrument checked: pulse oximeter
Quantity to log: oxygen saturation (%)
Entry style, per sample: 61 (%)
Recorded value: 90 (%)
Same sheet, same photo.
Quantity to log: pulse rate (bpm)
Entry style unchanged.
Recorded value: 91 (bpm)
